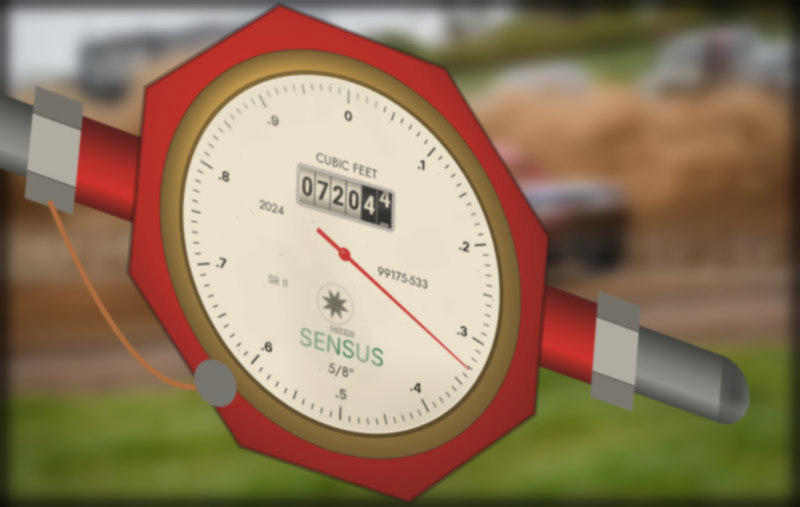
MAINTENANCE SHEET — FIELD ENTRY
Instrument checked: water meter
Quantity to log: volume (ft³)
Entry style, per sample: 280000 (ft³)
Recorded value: 72044.33 (ft³)
